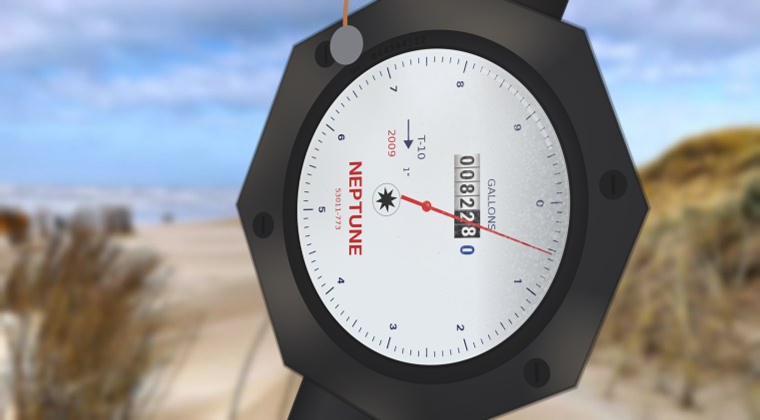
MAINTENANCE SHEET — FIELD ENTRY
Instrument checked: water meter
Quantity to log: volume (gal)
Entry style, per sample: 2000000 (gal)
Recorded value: 82280.5 (gal)
